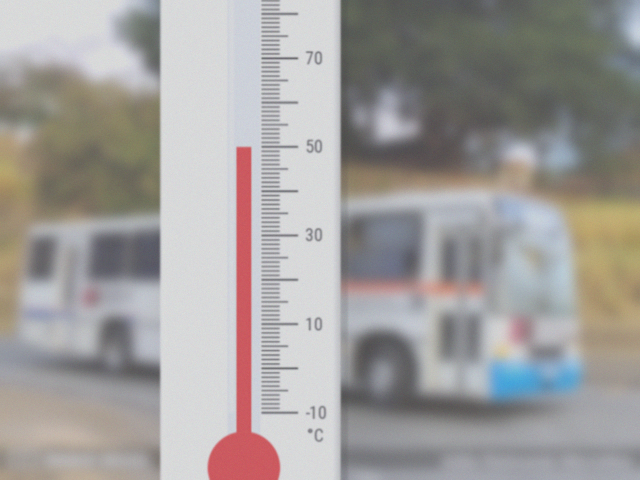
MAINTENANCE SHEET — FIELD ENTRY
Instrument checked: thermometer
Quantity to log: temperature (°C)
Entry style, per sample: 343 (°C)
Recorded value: 50 (°C)
